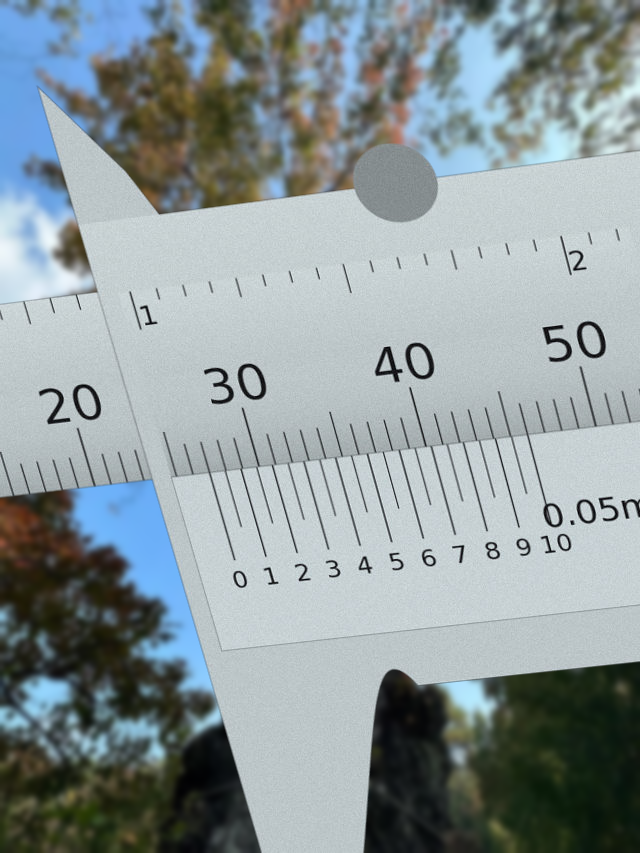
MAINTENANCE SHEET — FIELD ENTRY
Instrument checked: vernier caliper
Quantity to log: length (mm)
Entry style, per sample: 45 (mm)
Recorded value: 27.0 (mm)
